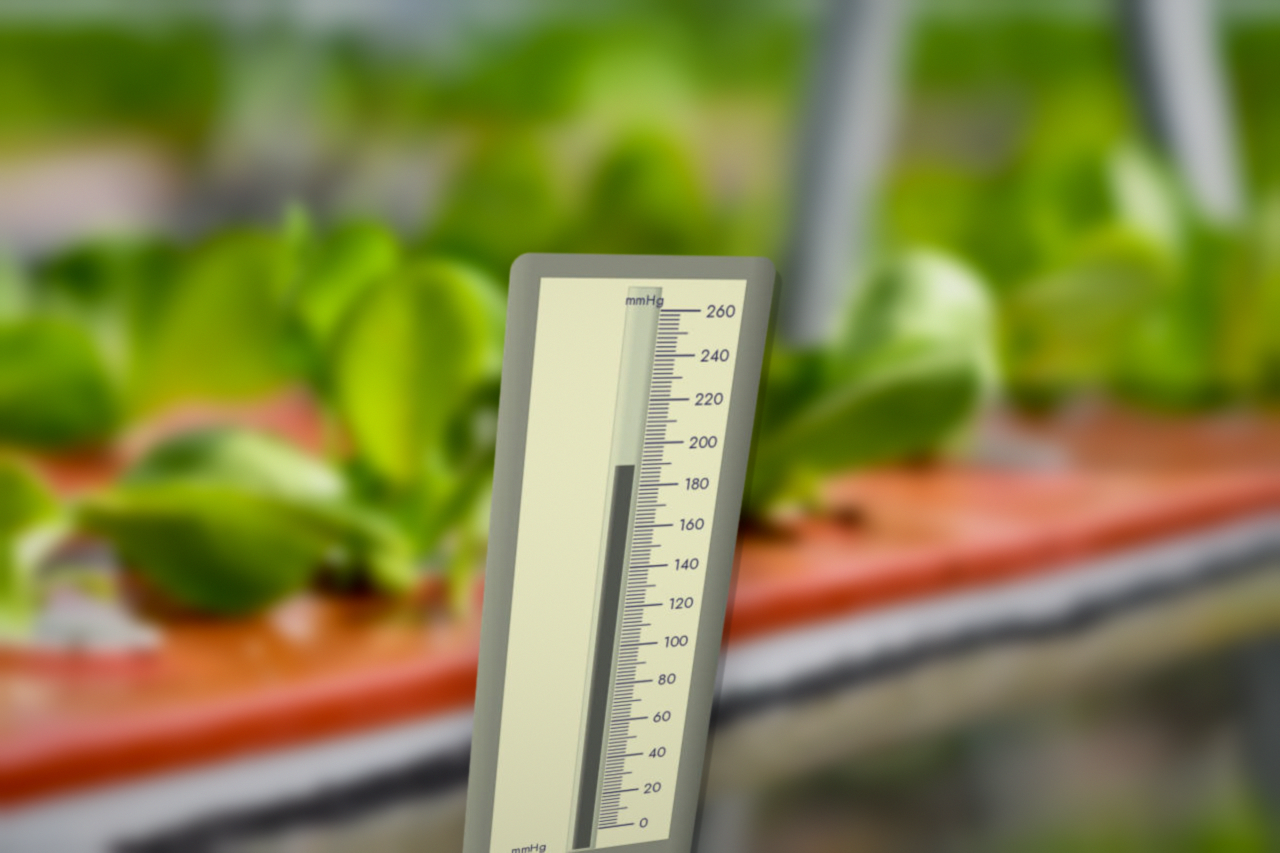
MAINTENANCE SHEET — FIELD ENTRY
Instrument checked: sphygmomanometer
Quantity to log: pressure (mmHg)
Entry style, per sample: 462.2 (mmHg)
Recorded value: 190 (mmHg)
